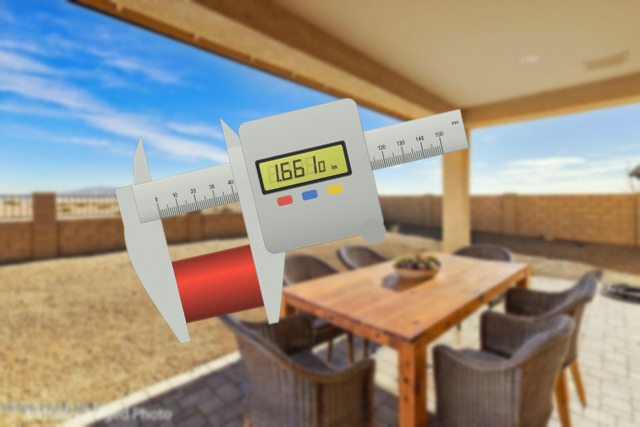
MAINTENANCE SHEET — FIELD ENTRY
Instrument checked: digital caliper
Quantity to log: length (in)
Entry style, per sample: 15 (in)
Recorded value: 1.6610 (in)
